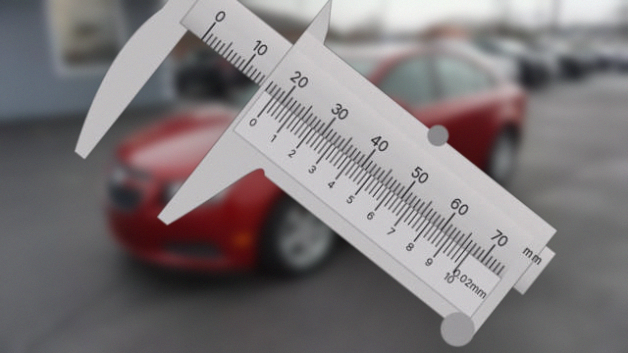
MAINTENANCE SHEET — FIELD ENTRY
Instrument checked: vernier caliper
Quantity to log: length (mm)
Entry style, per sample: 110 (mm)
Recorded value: 18.0 (mm)
